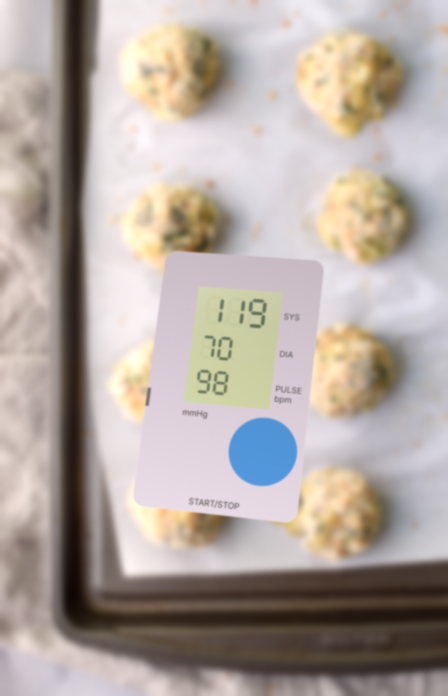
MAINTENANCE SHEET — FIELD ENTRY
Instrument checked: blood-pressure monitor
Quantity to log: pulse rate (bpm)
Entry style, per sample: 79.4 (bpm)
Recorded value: 98 (bpm)
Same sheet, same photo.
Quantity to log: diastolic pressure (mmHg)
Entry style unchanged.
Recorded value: 70 (mmHg)
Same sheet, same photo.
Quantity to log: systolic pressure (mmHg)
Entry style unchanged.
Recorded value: 119 (mmHg)
